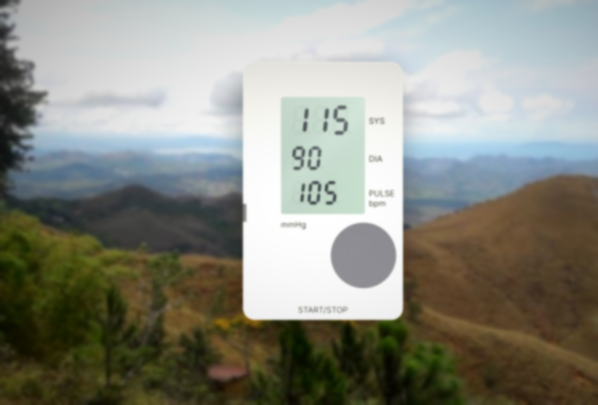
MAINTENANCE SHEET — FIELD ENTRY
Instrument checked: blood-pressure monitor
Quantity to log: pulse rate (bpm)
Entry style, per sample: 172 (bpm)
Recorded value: 105 (bpm)
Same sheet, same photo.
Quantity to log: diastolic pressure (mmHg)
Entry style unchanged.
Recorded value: 90 (mmHg)
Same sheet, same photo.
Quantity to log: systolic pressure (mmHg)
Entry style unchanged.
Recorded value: 115 (mmHg)
